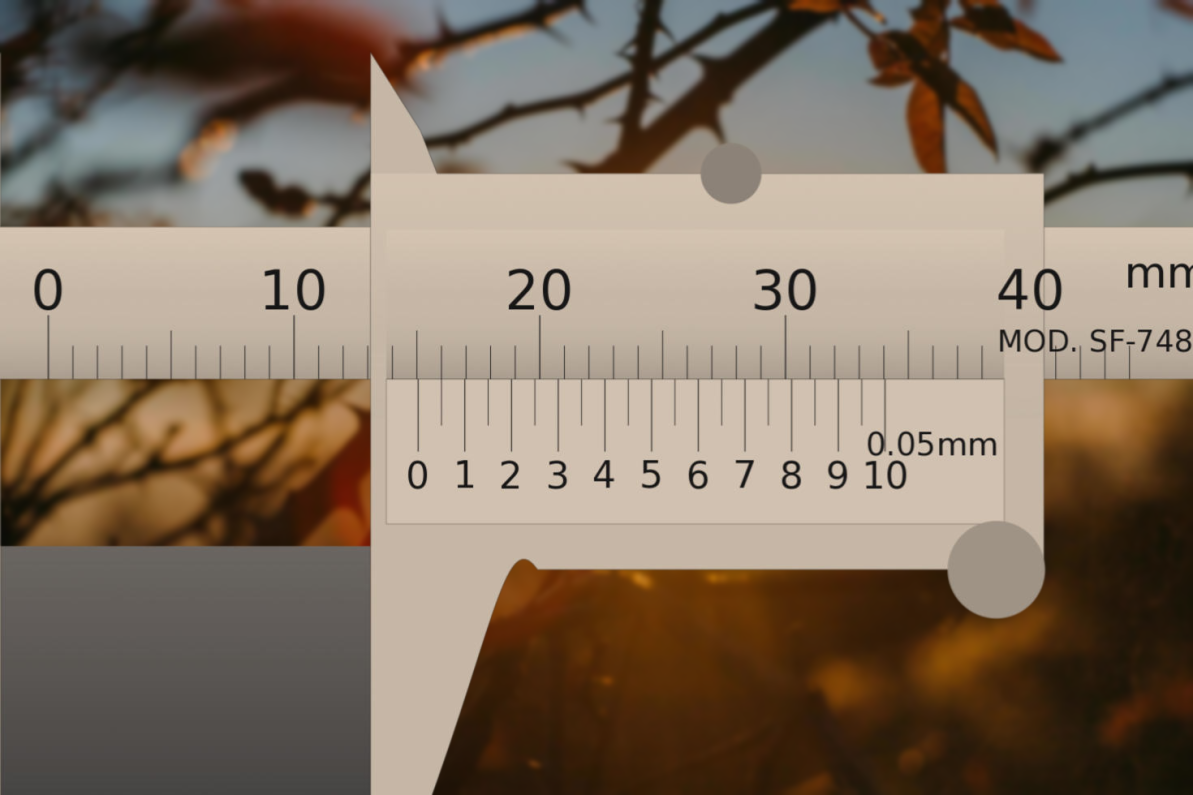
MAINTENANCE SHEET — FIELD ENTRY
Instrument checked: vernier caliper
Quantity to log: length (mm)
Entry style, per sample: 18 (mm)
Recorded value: 15.05 (mm)
